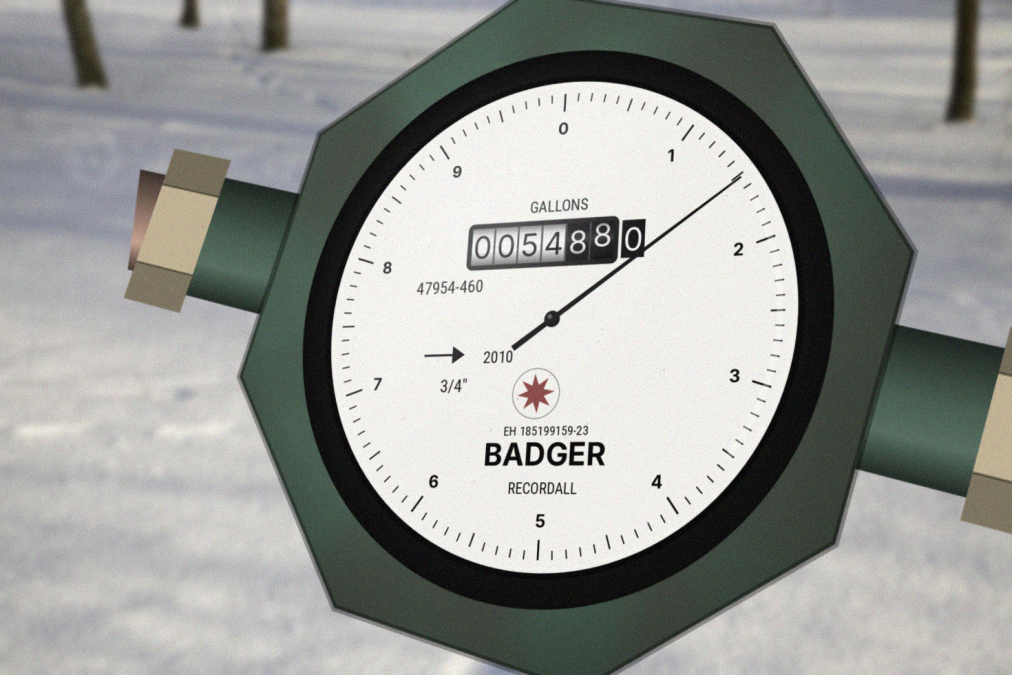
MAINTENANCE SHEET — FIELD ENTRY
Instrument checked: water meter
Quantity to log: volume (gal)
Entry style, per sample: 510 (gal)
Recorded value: 54881.5 (gal)
